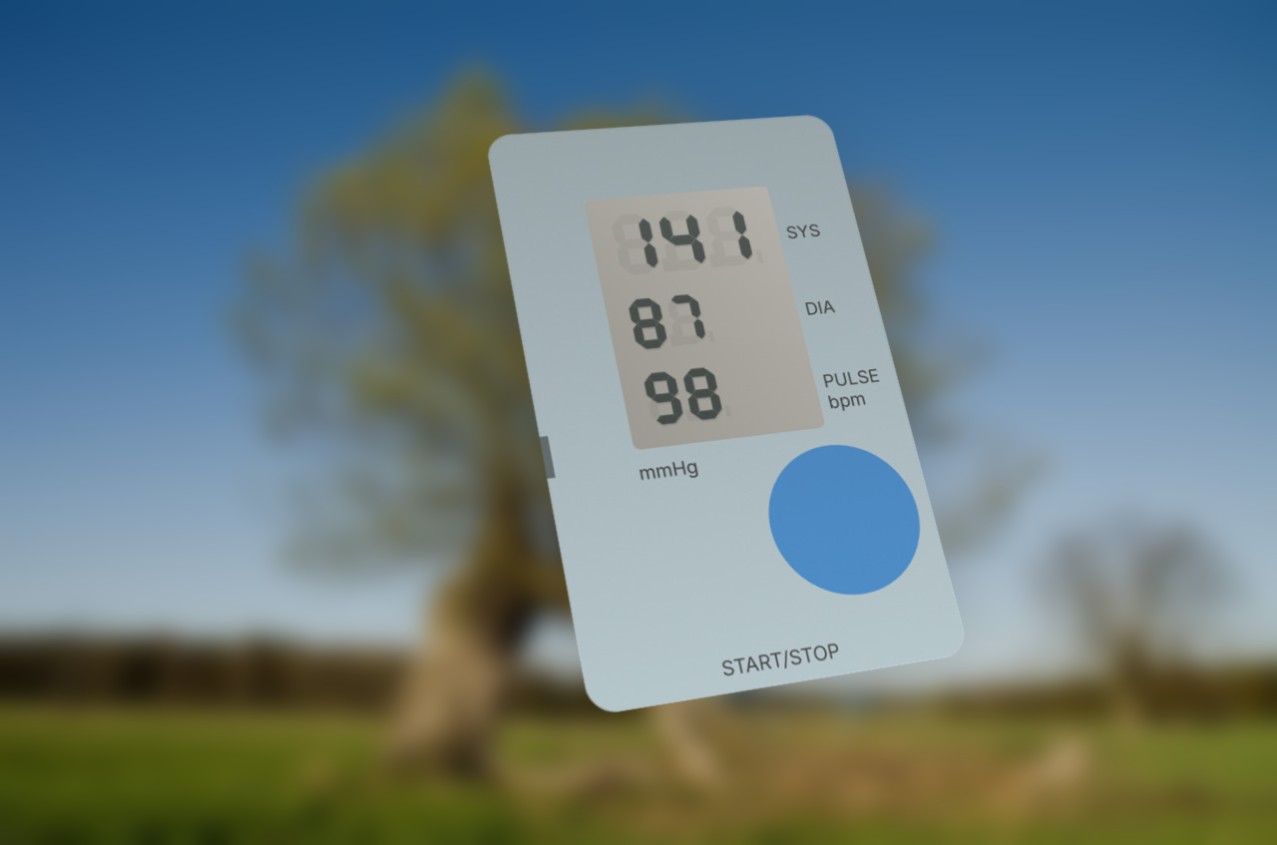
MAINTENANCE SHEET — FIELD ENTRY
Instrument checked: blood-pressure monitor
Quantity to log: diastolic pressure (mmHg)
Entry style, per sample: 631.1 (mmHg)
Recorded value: 87 (mmHg)
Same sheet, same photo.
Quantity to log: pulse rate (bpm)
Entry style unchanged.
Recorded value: 98 (bpm)
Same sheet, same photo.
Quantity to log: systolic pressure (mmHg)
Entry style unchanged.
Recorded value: 141 (mmHg)
